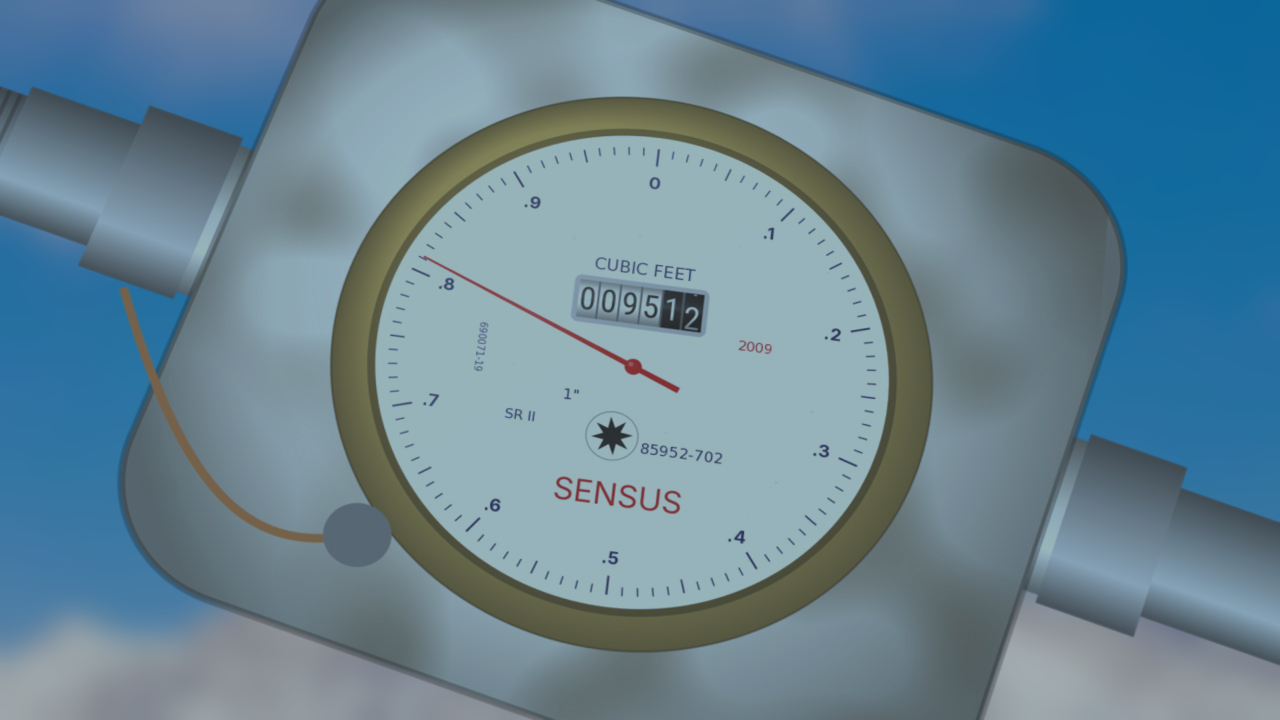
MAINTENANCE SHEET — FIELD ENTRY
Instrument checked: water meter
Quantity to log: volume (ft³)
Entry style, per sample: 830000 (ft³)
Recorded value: 9511.81 (ft³)
